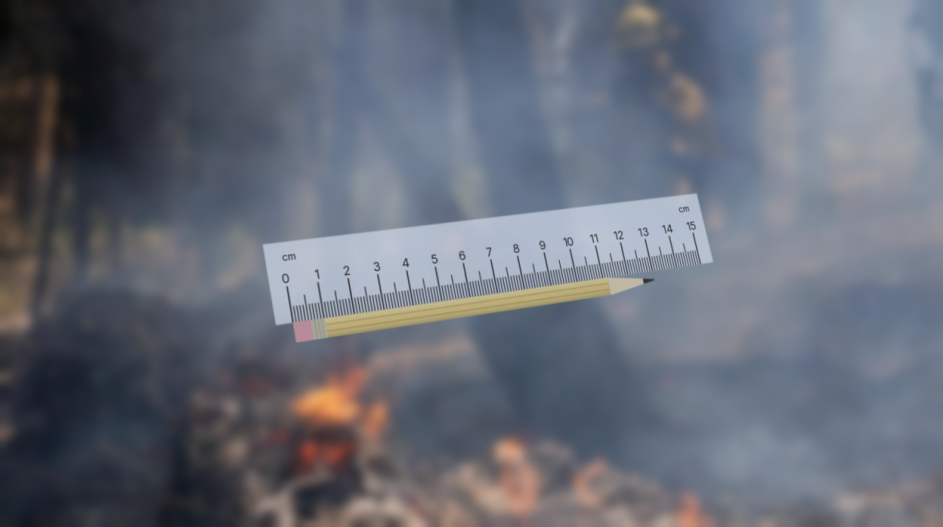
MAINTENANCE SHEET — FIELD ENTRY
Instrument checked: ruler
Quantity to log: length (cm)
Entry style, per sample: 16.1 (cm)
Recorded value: 13 (cm)
